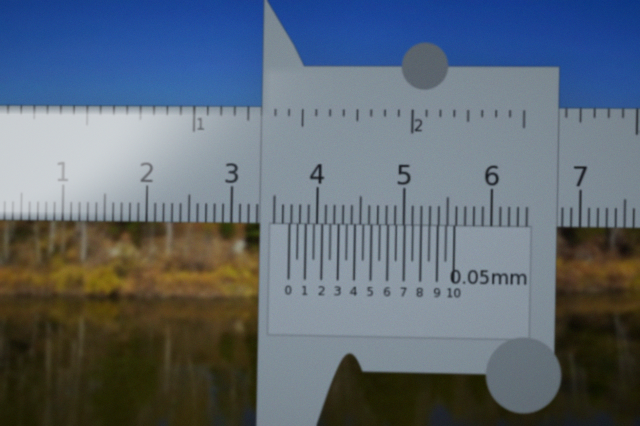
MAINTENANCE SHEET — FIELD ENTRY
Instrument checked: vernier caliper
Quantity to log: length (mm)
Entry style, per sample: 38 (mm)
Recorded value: 36.8 (mm)
